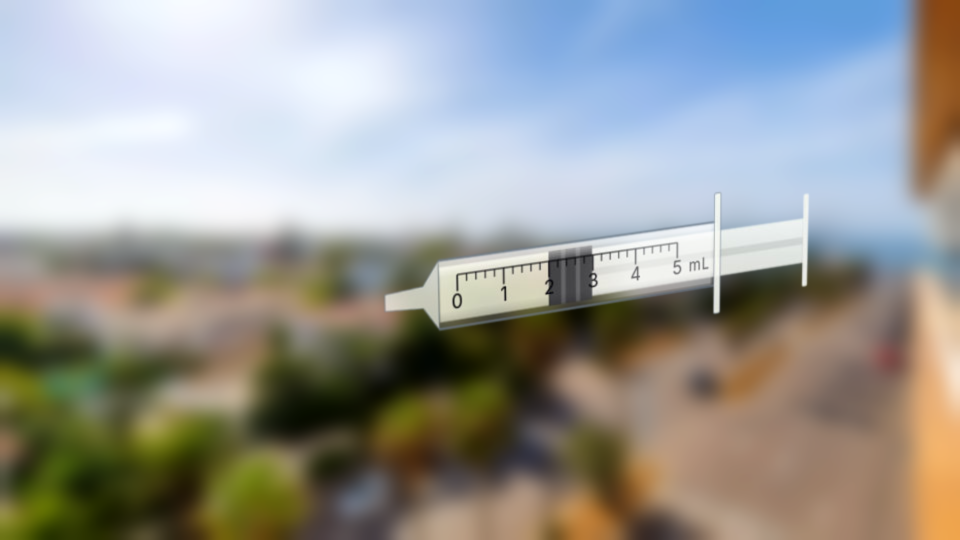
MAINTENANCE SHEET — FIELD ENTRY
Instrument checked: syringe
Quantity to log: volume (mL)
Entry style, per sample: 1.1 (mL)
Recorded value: 2 (mL)
